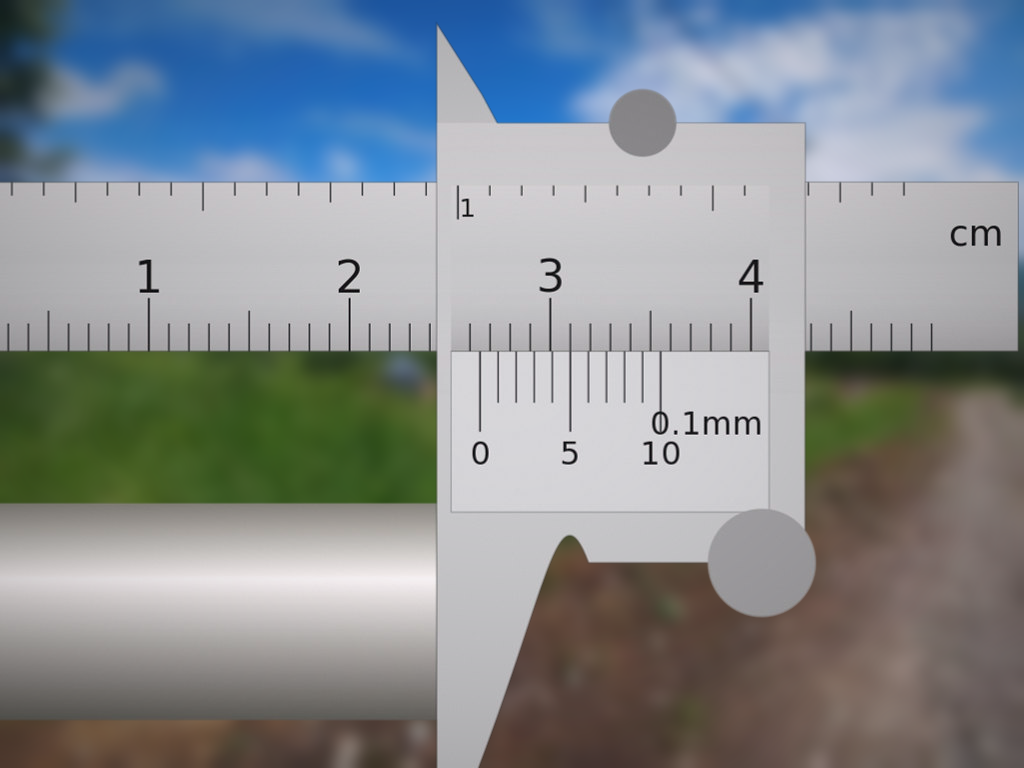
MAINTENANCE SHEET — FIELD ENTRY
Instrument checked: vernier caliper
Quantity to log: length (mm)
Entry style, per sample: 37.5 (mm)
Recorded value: 26.5 (mm)
